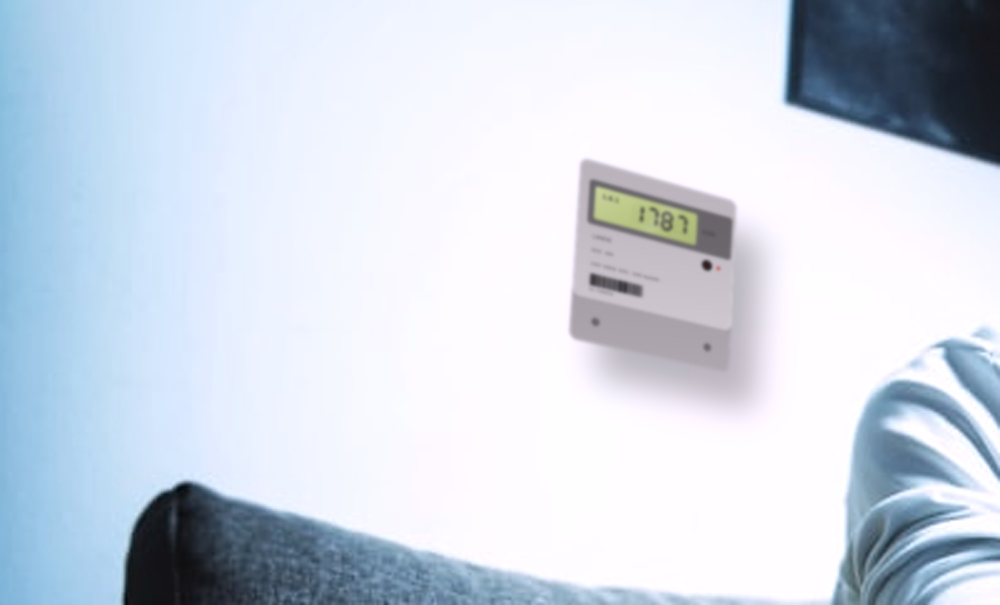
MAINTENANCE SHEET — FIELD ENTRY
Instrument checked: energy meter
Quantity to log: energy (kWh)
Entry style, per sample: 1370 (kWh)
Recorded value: 1787 (kWh)
